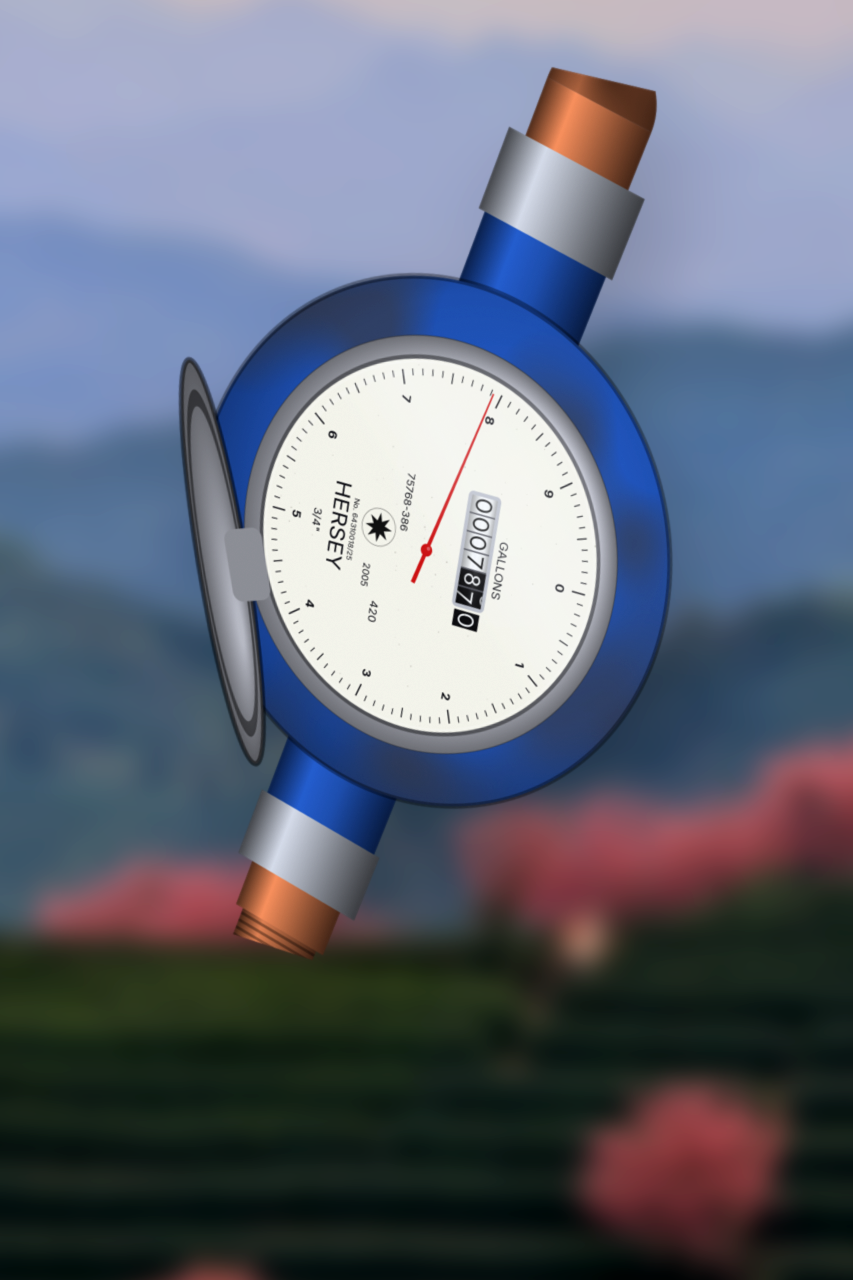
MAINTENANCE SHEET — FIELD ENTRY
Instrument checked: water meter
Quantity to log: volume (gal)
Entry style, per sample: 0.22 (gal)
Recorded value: 7867.9 (gal)
